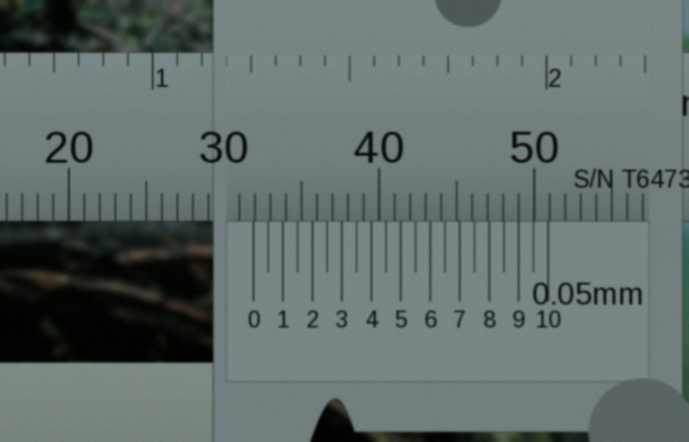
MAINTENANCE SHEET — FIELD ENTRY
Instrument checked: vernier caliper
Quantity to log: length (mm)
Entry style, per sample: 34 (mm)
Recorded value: 31.9 (mm)
